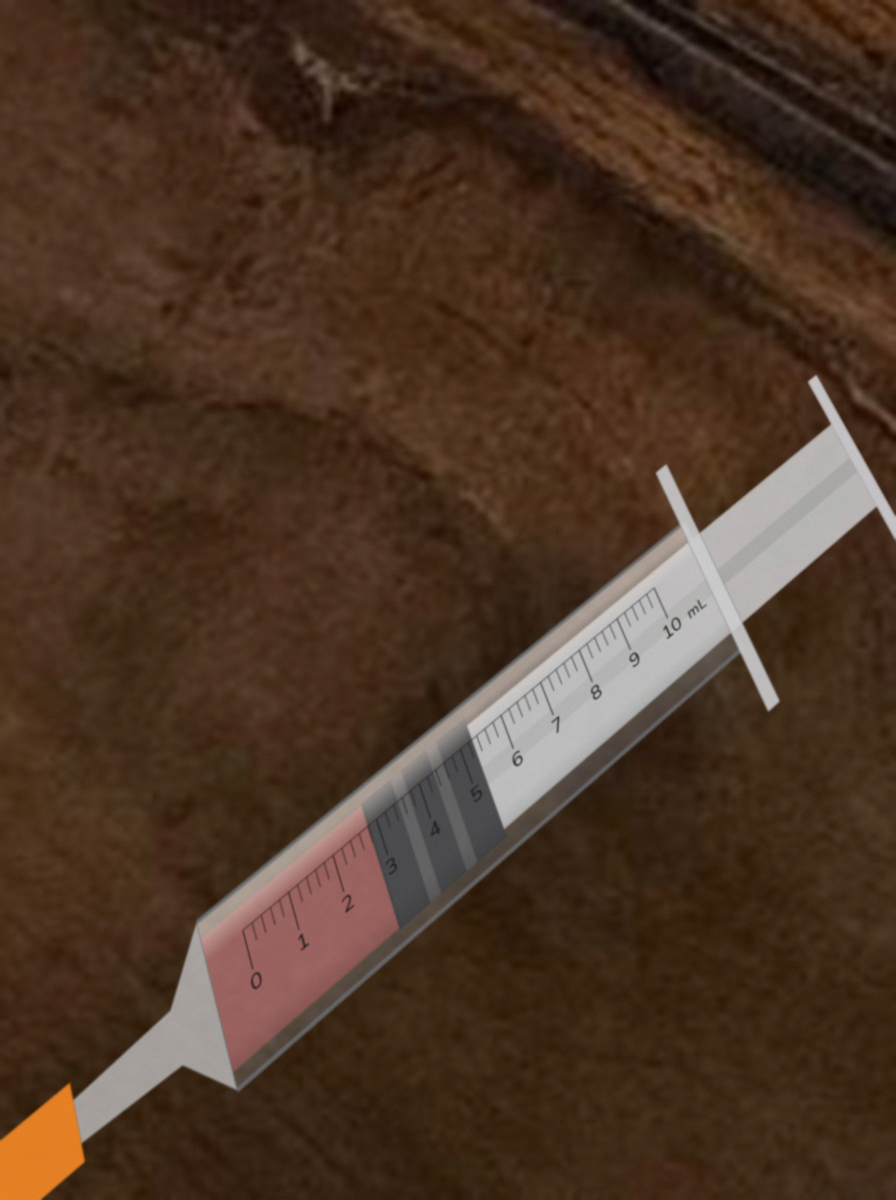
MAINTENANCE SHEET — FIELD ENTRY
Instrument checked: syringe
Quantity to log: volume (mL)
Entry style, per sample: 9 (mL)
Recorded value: 2.8 (mL)
